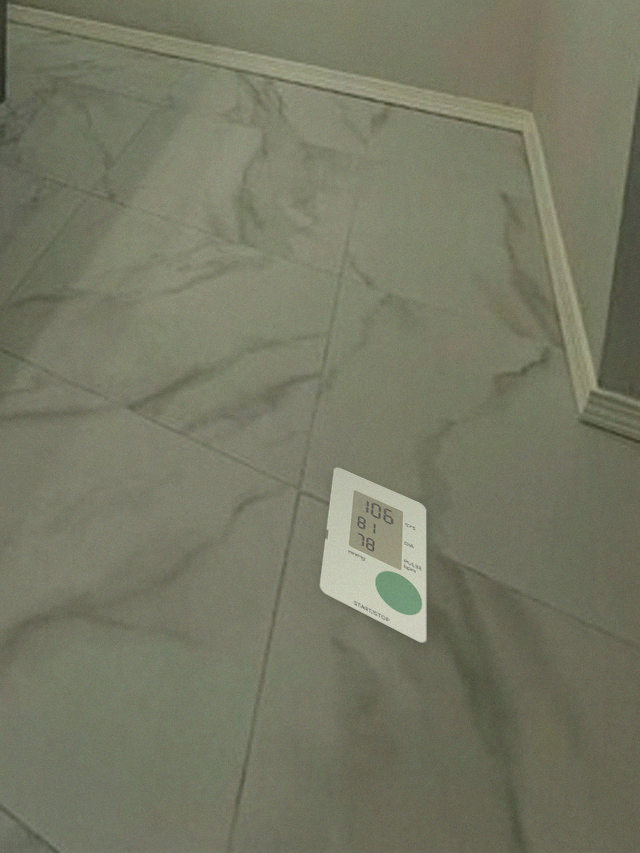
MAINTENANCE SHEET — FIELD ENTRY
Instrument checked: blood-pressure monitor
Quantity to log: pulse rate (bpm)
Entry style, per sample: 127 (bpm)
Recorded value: 78 (bpm)
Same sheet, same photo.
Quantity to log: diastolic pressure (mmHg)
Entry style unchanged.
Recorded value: 81 (mmHg)
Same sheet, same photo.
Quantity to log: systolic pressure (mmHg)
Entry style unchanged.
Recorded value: 106 (mmHg)
